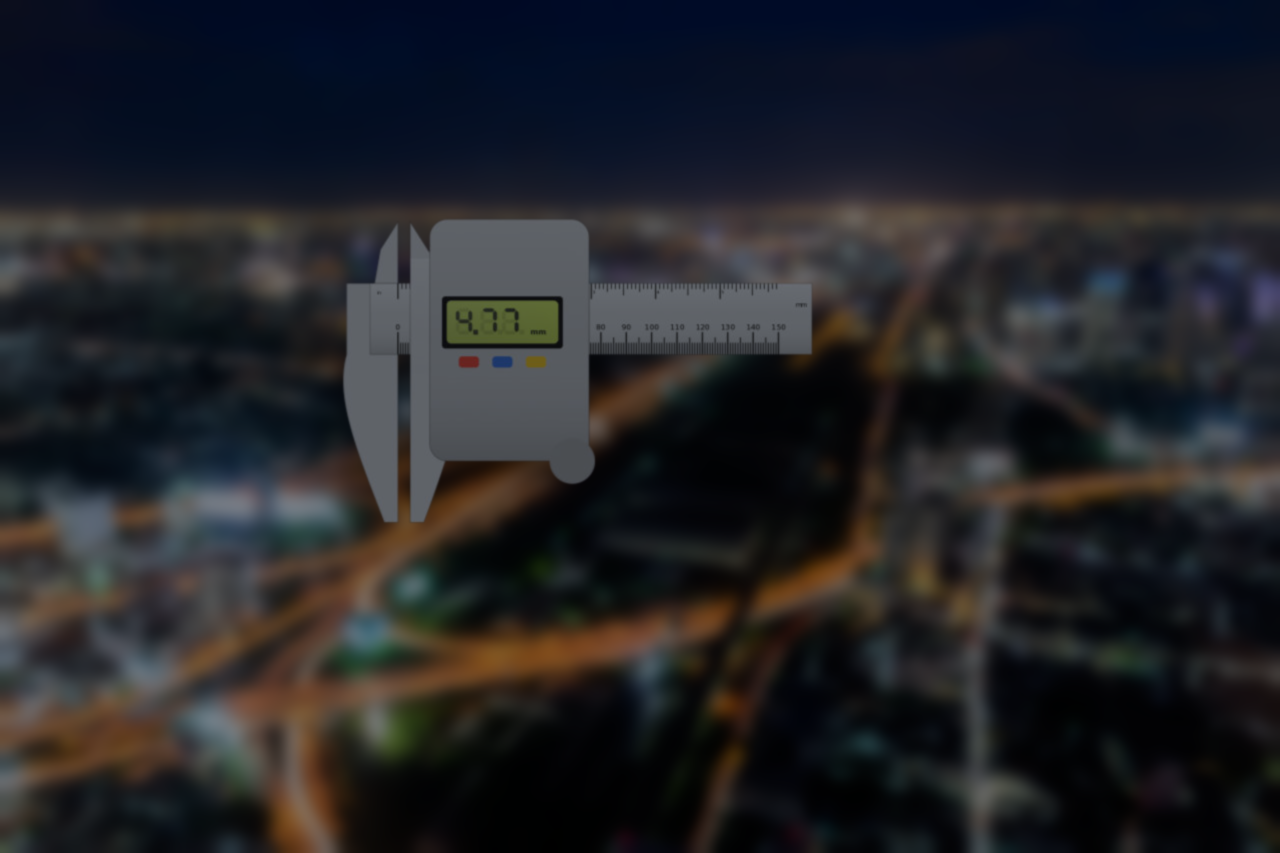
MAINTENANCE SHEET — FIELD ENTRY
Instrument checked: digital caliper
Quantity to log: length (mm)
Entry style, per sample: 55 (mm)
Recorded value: 4.77 (mm)
